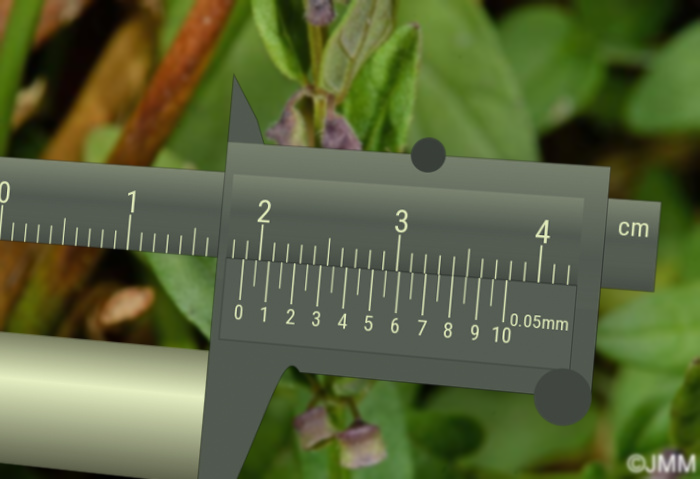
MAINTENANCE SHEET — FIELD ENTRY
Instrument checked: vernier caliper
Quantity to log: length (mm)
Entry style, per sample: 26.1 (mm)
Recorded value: 18.8 (mm)
